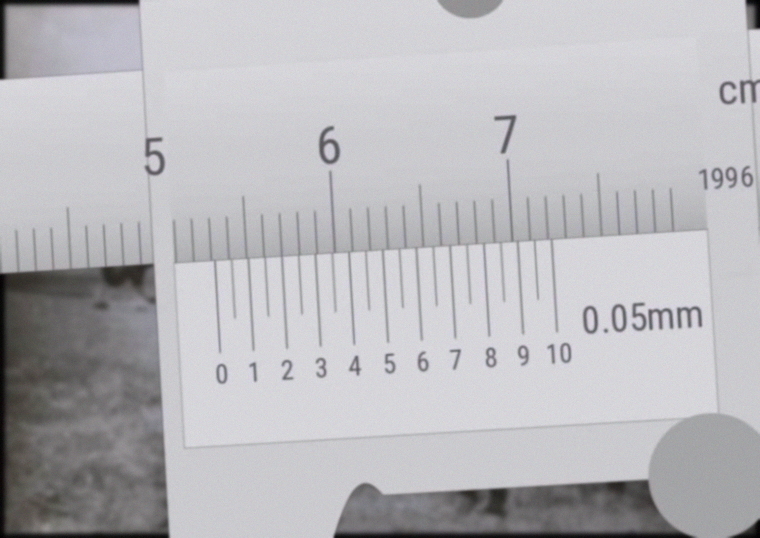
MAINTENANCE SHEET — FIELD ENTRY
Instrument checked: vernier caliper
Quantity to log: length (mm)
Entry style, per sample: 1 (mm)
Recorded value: 53.2 (mm)
